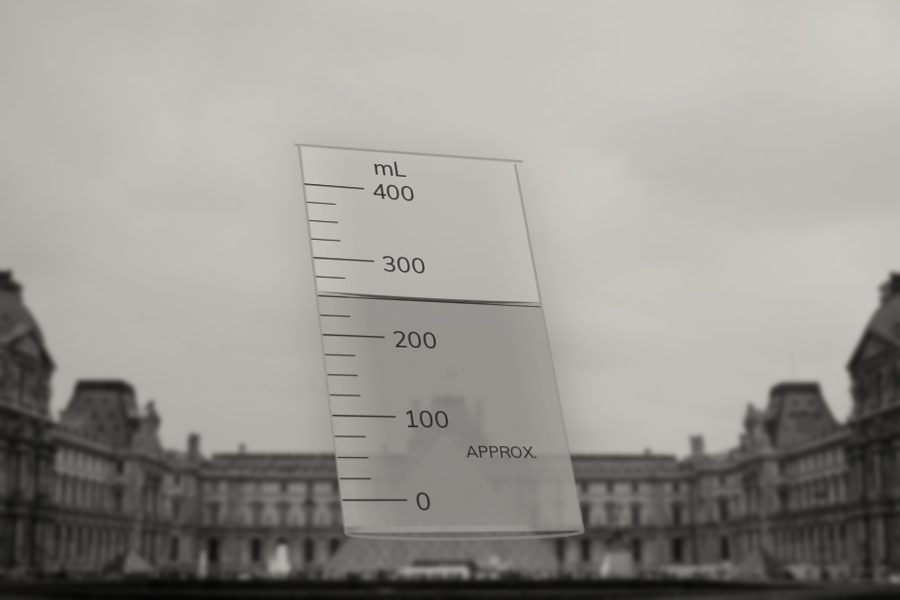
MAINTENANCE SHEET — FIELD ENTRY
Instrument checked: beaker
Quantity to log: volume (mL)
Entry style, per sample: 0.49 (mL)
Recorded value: 250 (mL)
